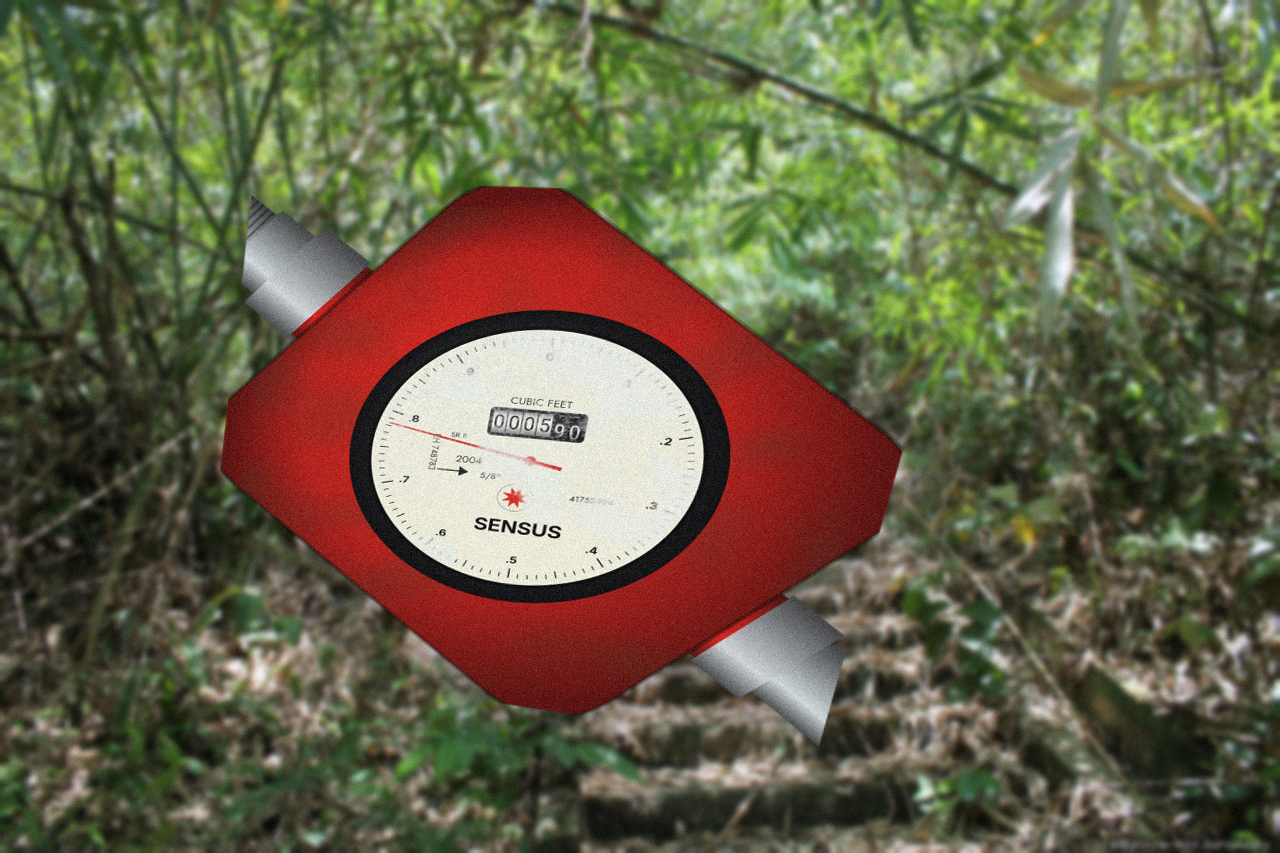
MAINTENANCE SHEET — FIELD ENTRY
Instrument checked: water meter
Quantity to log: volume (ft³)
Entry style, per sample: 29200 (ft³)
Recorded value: 589.78 (ft³)
